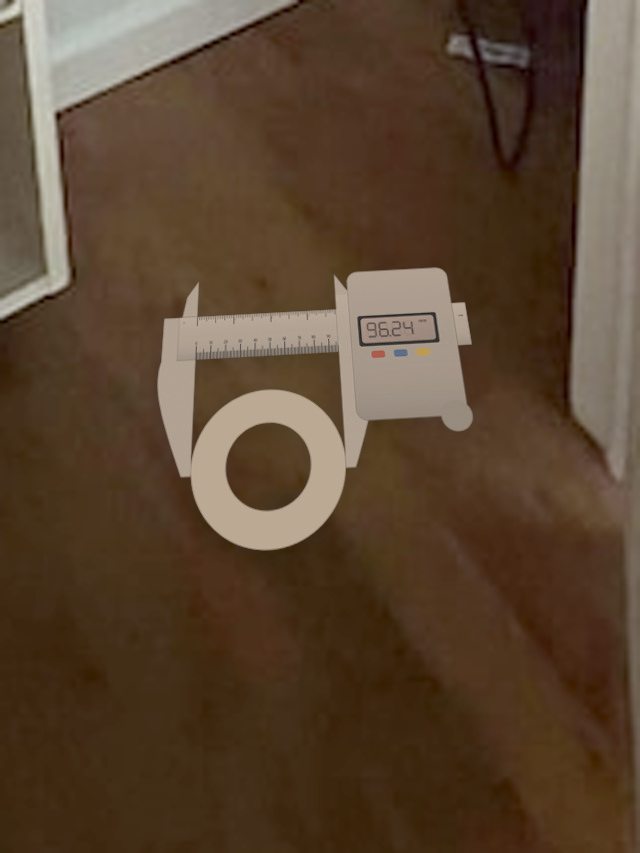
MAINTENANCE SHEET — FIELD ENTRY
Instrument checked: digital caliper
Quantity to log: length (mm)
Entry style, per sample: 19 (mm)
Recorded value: 96.24 (mm)
